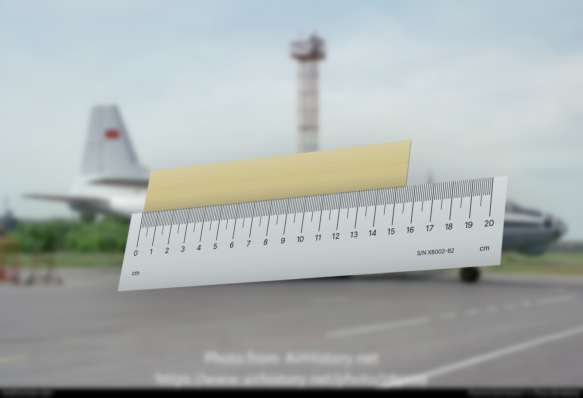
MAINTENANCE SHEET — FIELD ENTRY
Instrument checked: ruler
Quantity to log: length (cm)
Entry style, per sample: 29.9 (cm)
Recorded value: 15.5 (cm)
